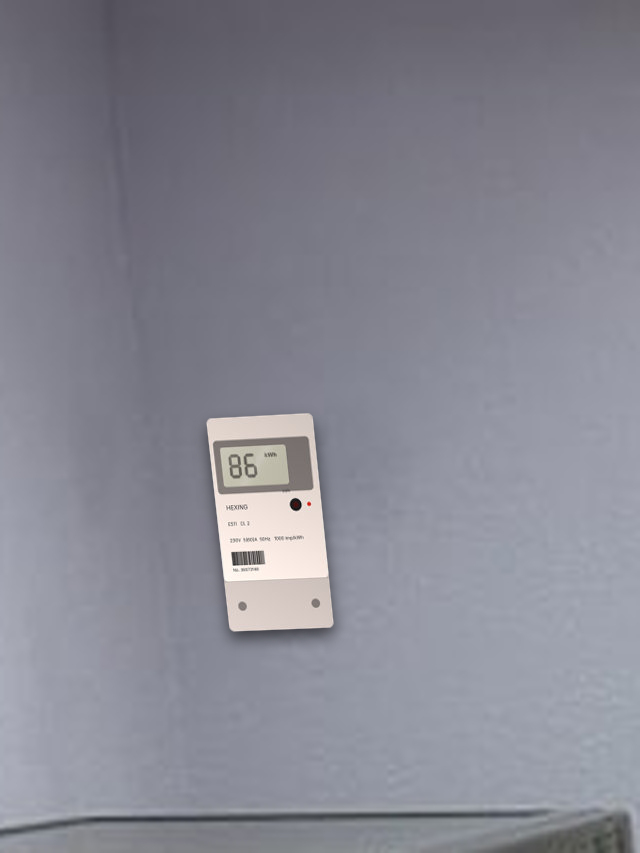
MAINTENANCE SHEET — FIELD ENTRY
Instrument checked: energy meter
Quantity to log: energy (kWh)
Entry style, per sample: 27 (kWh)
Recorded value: 86 (kWh)
